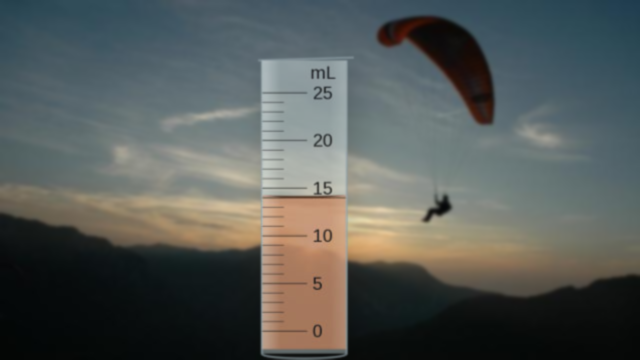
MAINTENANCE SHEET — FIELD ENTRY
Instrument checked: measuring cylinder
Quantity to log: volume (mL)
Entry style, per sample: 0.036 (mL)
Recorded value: 14 (mL)
